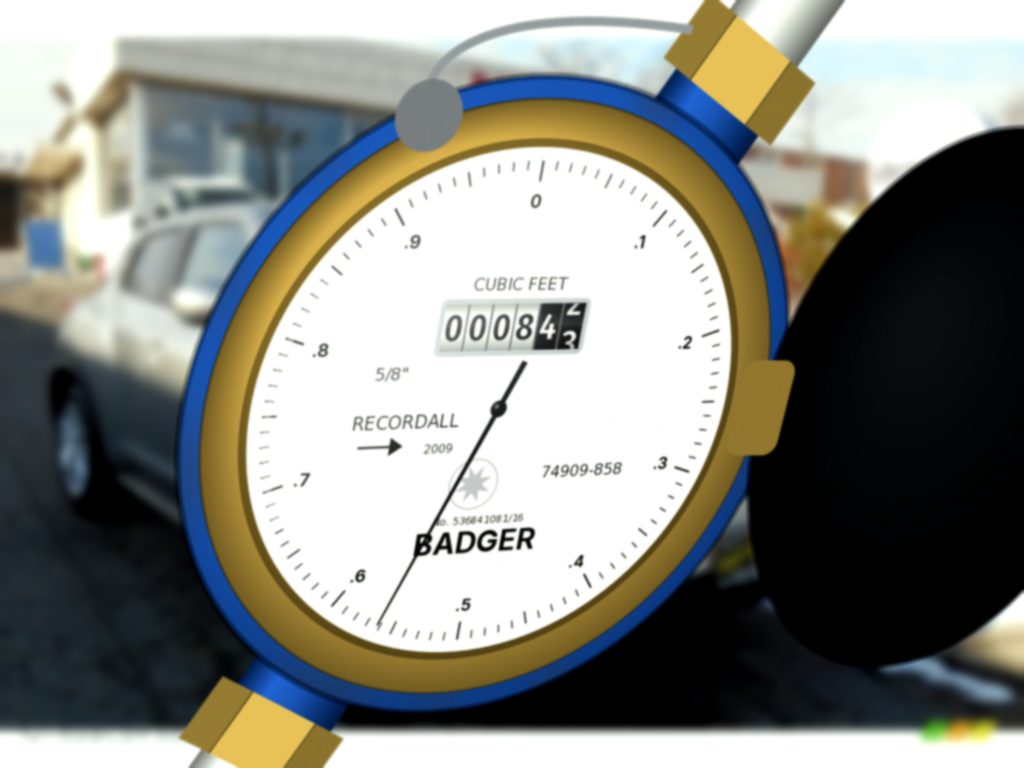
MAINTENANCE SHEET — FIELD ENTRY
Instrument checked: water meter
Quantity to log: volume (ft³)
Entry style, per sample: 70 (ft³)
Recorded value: 842.56 (ft³)
